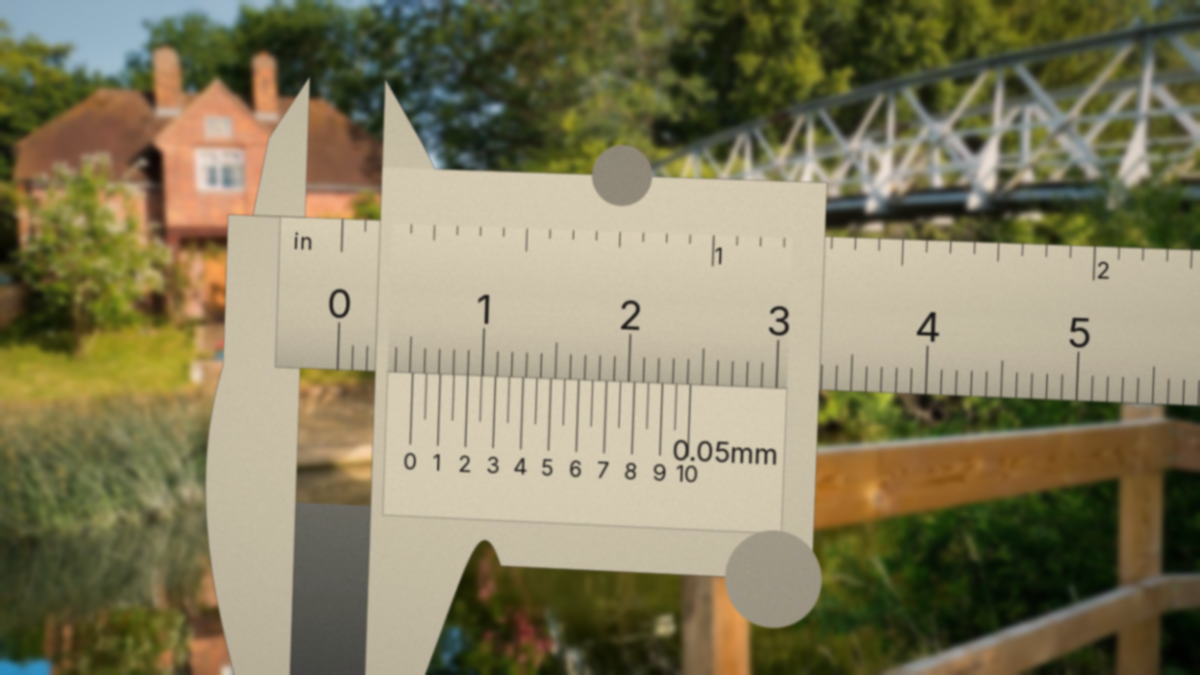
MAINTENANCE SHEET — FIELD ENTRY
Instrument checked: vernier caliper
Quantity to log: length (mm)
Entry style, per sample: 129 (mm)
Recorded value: 5.2 (mm)
